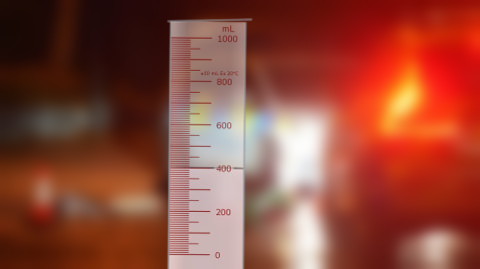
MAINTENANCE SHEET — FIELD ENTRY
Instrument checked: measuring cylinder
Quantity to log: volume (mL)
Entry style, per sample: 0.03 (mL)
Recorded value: 400 (mL)
